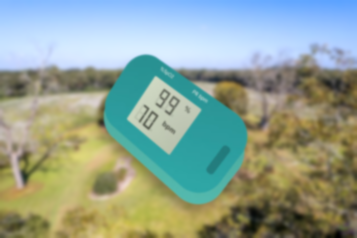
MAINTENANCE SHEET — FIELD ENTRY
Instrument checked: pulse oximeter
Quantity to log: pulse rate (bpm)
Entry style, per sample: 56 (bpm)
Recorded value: 70 (bpm)
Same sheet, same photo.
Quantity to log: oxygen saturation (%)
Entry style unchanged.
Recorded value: 99 (%)
